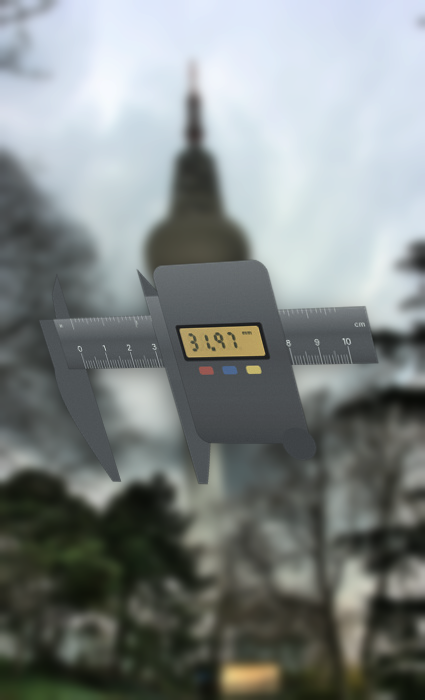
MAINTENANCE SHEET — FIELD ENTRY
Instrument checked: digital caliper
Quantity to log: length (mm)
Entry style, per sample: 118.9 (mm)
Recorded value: 31.97 (mm)
